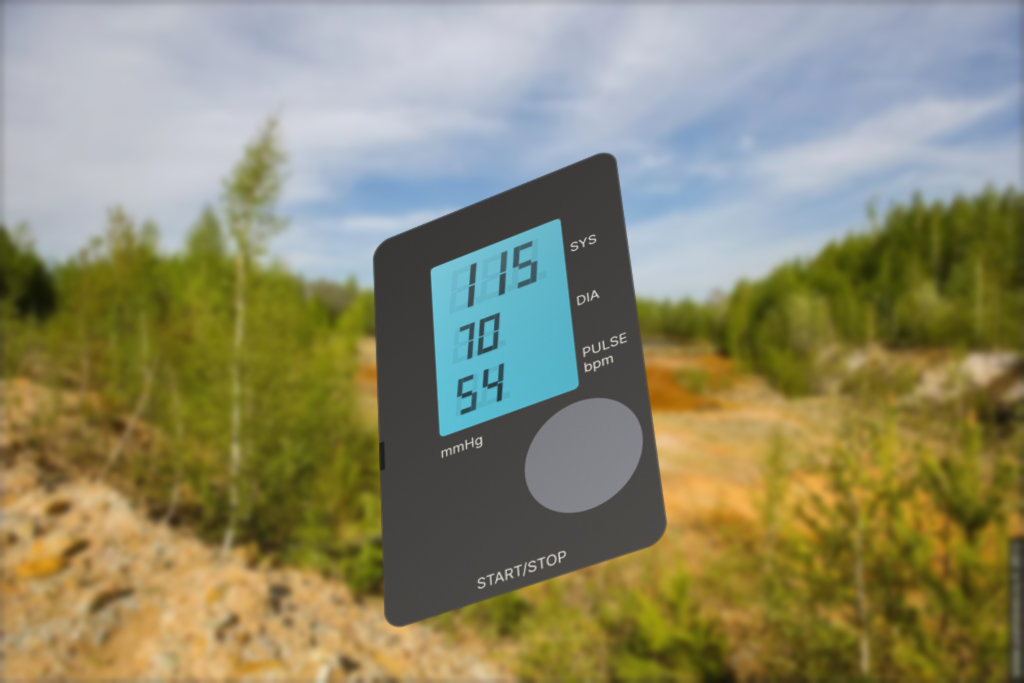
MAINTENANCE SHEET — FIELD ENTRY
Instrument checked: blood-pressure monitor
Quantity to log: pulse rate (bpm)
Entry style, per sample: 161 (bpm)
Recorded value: 54 (bpm)
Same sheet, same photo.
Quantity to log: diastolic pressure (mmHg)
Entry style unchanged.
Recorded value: 70 (mmHg)
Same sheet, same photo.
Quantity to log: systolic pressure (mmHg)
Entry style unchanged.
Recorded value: 115 (mmHg)
